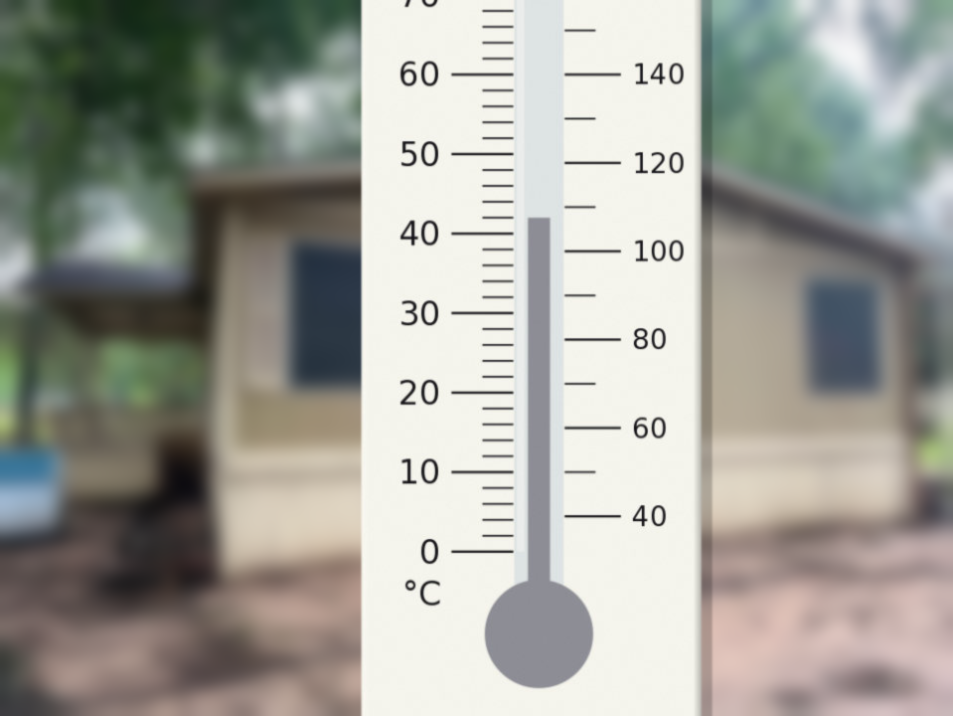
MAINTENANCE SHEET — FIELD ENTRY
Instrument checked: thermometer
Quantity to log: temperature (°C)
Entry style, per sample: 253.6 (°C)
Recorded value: 42 (°C)
